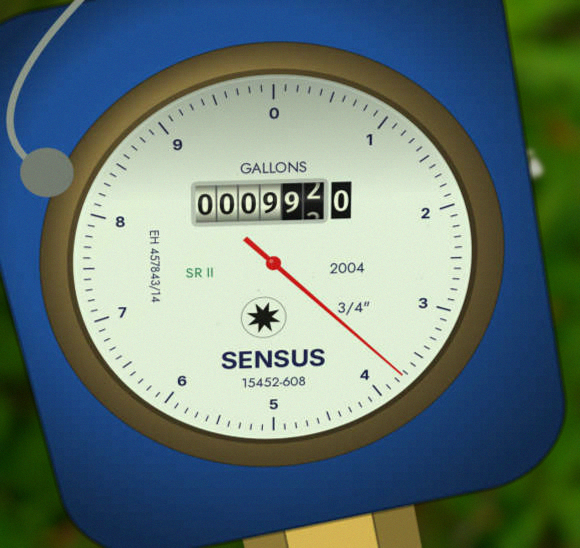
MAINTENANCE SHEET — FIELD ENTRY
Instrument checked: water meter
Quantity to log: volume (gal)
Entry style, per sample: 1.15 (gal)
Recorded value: 9923.7 (gal)
